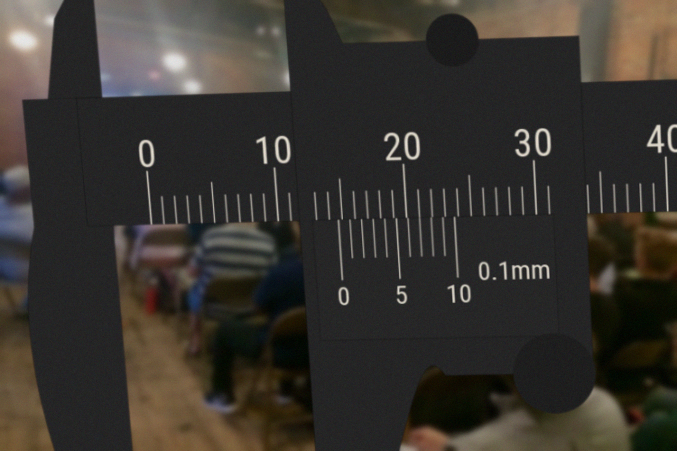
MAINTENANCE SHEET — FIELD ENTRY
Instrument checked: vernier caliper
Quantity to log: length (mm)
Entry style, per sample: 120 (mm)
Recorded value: 14.7 (mm)
